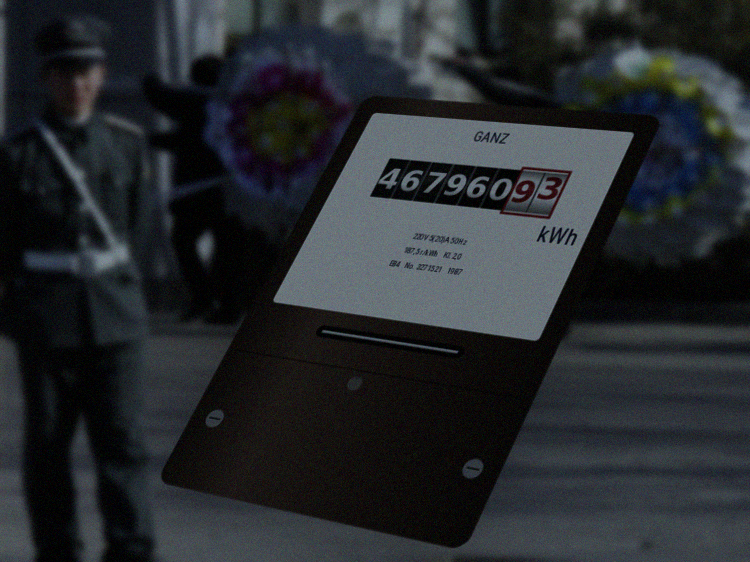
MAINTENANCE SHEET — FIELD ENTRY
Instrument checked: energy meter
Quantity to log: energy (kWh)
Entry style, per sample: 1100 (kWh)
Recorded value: 467960.93 (kWh)
